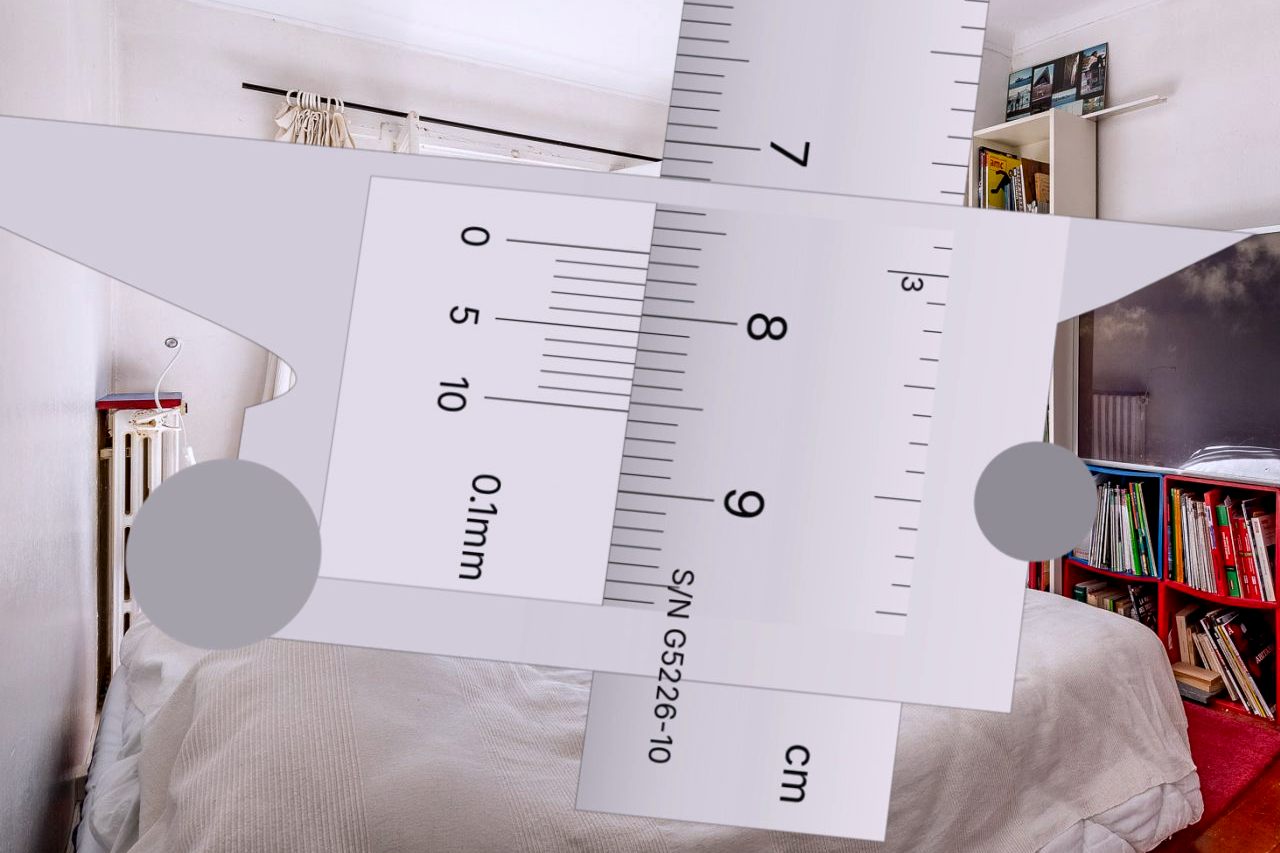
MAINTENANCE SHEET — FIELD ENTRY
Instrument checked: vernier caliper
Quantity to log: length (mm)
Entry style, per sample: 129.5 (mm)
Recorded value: 76.5 (mm)
